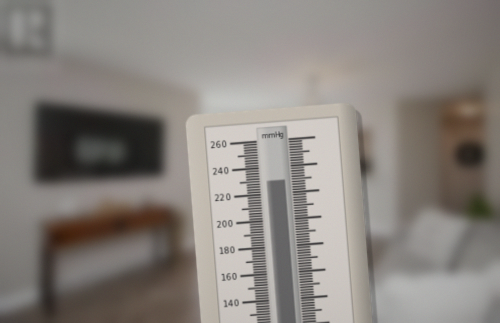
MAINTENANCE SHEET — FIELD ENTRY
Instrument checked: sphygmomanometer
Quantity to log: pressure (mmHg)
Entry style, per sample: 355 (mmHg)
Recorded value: 230 (mmHg)
